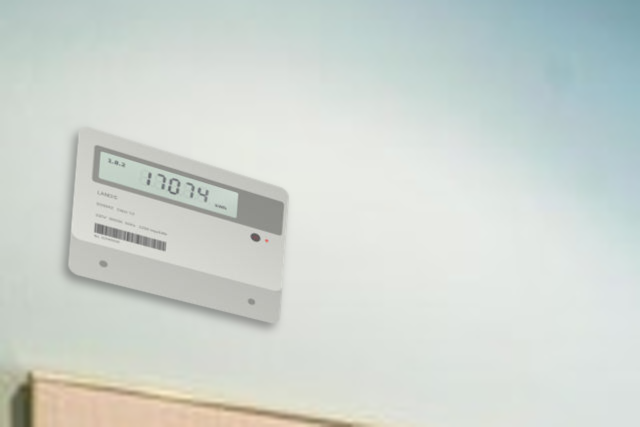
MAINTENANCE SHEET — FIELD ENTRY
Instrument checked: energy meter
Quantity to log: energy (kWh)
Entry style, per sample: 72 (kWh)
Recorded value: 17074 (kWh)
